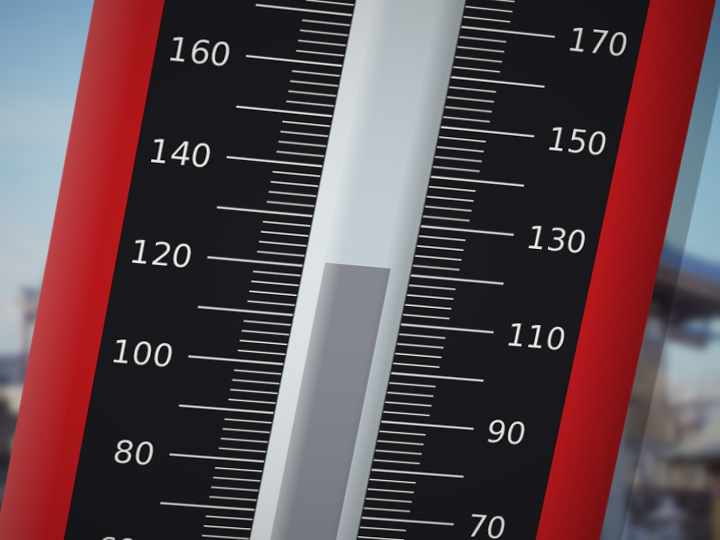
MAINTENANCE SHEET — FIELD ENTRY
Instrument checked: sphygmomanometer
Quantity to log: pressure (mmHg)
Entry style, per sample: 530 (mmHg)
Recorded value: 121 (mmHg)
